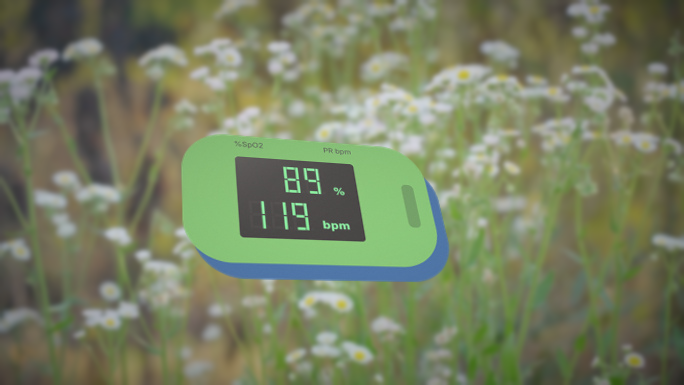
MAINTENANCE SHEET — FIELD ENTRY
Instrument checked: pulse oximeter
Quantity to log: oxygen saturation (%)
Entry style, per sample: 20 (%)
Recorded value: 89 (%)
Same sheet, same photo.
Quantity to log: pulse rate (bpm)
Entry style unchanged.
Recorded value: 119 (bpm)
